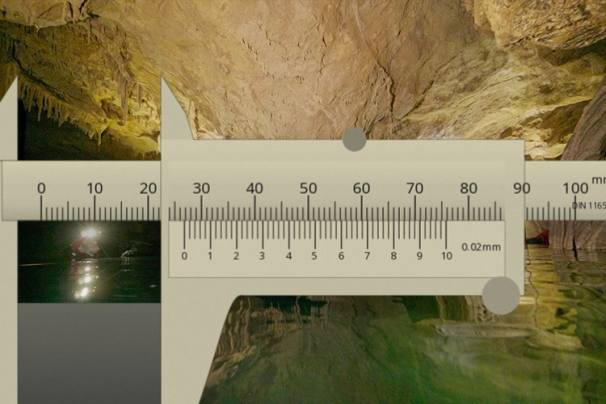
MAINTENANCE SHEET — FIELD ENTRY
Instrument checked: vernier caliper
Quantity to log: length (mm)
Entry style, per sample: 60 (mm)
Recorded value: 26.8 (mm)
